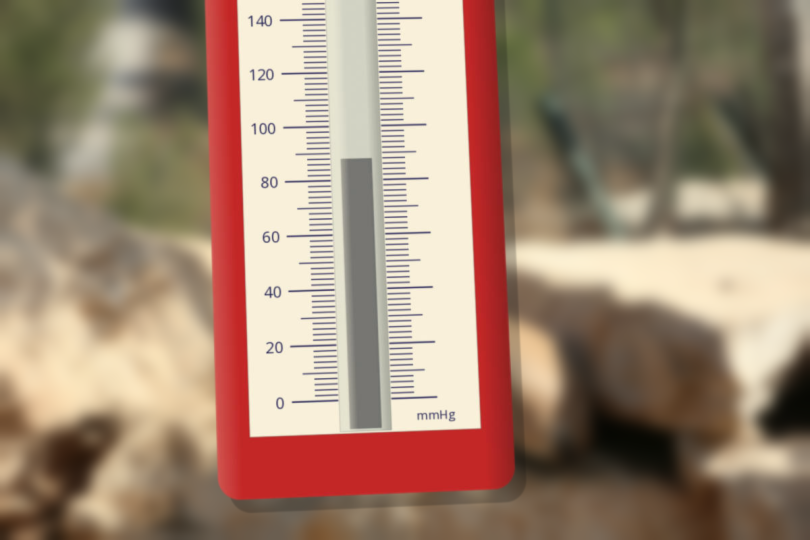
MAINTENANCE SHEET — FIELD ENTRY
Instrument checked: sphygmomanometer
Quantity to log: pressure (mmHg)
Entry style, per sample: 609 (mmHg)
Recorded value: 88 (mmHg)
